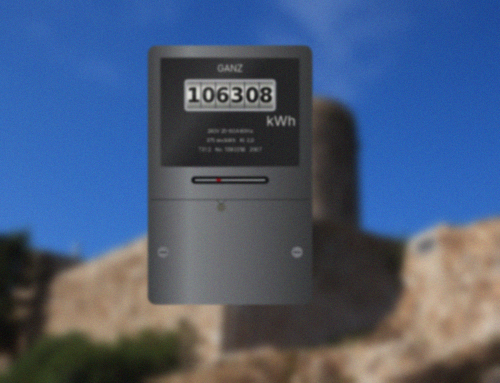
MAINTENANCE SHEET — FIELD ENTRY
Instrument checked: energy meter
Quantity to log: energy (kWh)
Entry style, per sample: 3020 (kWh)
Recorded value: 106308 (kWh)
